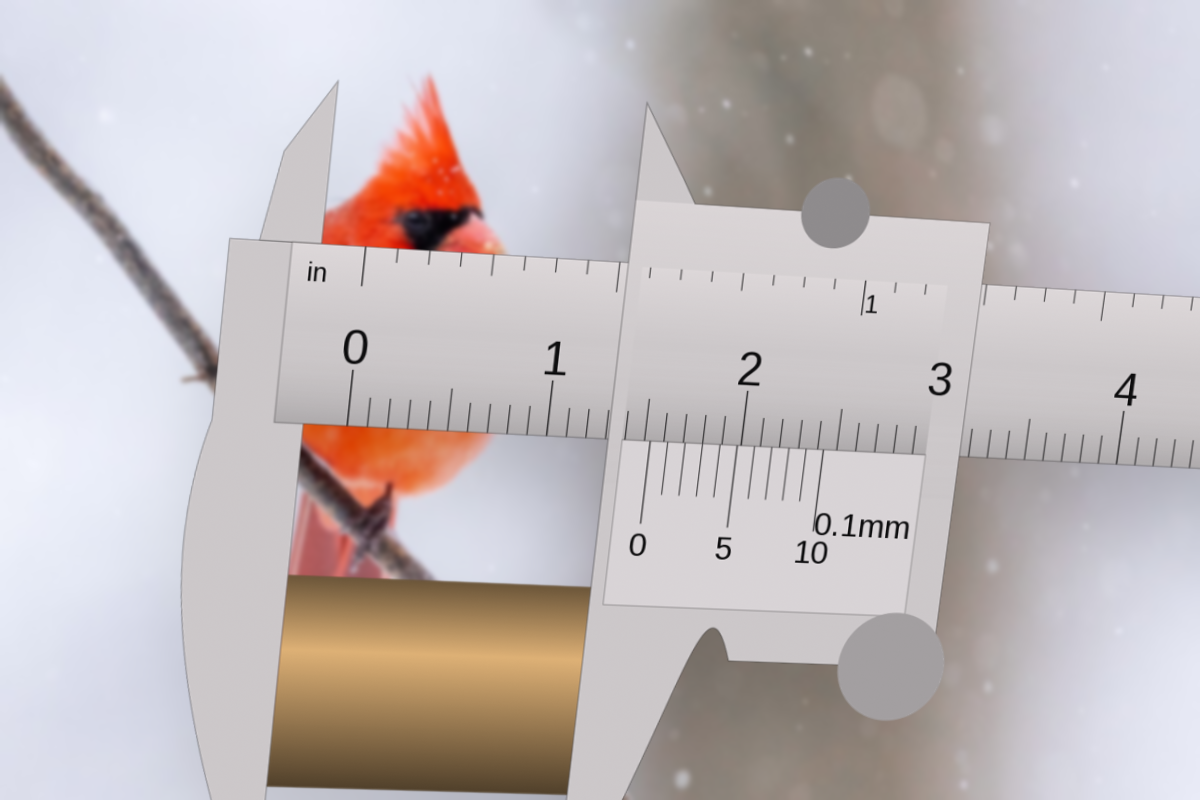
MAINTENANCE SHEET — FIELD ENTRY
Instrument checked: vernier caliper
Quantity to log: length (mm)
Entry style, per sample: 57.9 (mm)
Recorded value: 15.3 (mm)
